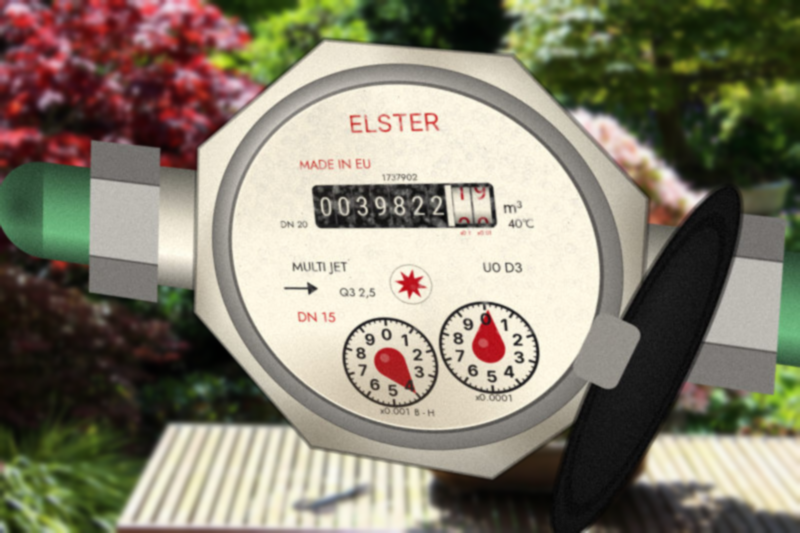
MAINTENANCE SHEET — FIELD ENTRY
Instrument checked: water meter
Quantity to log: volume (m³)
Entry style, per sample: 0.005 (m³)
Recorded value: 39822.1940 (m³)
